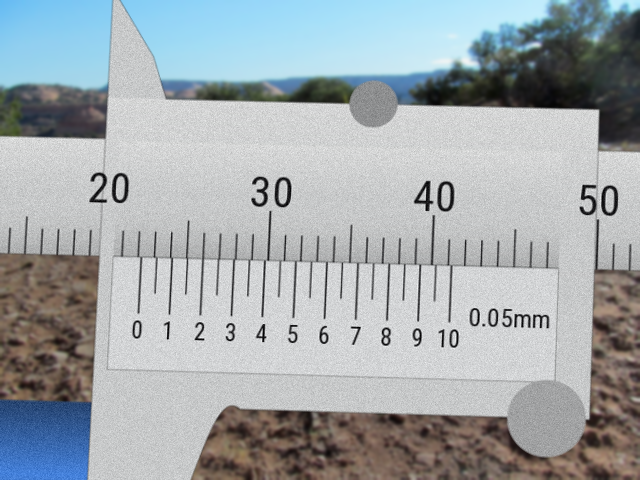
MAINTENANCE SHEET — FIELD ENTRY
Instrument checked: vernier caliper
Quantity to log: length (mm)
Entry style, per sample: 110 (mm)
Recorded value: 22.2 (mm)
